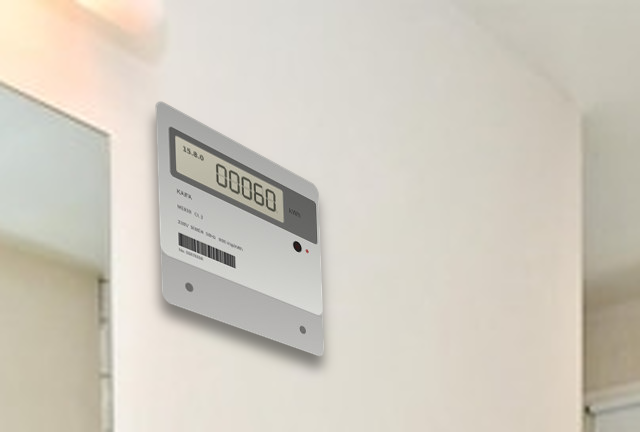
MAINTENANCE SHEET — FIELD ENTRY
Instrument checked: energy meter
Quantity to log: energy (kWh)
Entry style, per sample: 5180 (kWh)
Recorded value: 60 (kWh)
